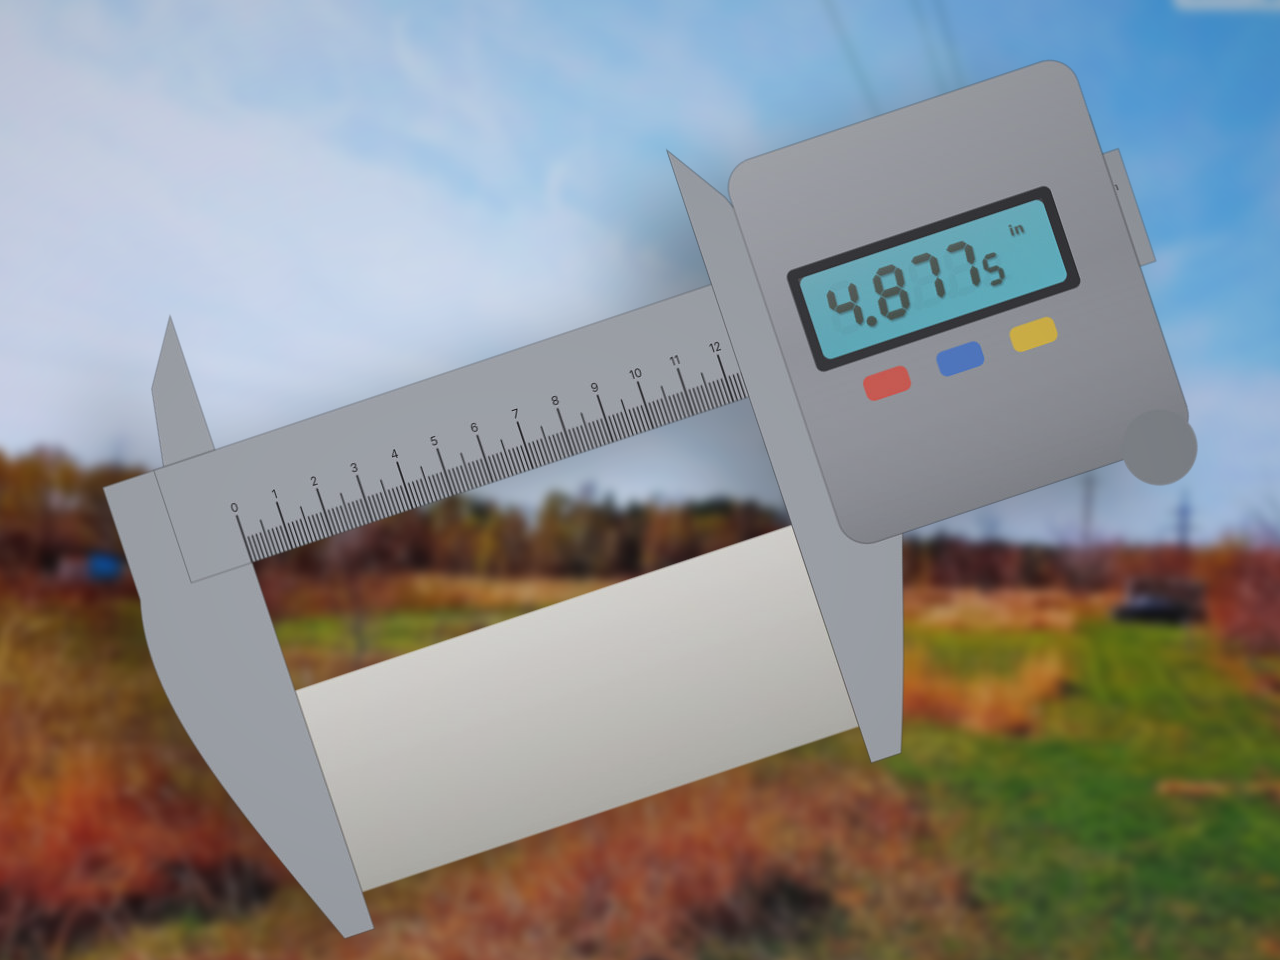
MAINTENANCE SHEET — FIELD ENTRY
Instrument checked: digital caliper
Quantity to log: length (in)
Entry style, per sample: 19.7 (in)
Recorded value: 4.8775 (in)
